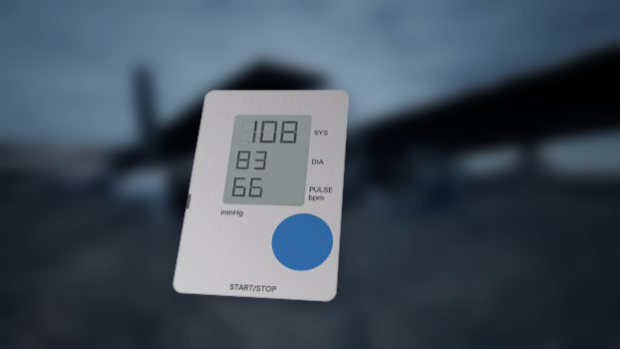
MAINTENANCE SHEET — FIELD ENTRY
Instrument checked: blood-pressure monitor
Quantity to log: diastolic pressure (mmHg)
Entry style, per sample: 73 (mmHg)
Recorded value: 83 (mmHg)
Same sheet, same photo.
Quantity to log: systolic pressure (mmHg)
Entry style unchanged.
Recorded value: 108 (mmHg)
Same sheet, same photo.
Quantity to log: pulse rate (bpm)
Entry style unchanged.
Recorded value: 66 (bpm)
